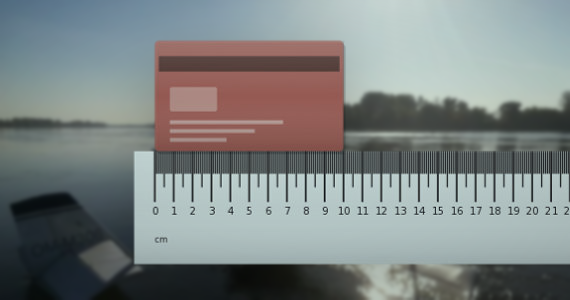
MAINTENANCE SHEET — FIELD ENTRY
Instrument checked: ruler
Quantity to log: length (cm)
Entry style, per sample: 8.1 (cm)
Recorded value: 10 (cm)
